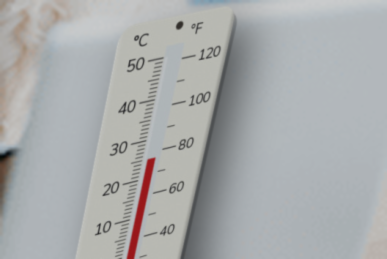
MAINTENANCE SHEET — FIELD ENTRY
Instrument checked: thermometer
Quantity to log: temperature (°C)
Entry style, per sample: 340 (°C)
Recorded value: 25 (°C)
